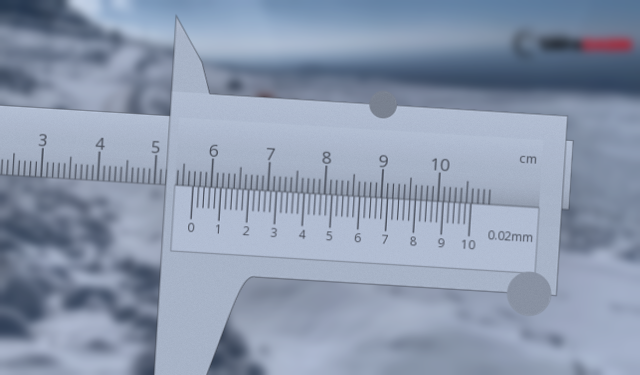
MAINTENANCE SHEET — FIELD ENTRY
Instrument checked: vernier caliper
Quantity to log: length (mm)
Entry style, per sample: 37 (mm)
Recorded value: 56.8 (mm)
